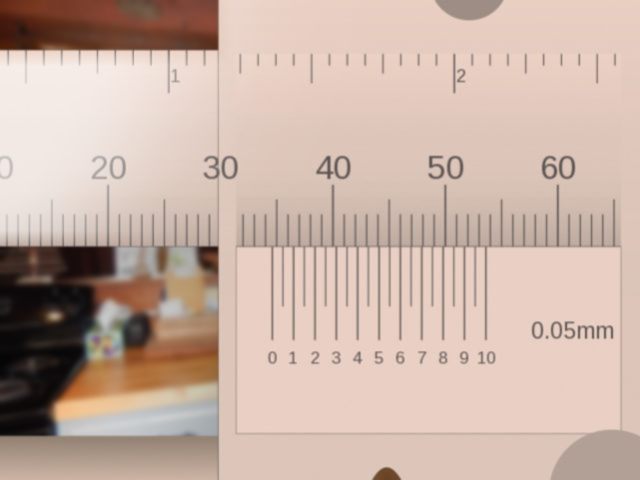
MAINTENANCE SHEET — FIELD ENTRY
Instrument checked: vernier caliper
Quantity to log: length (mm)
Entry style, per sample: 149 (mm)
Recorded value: 34.6 (mm)
